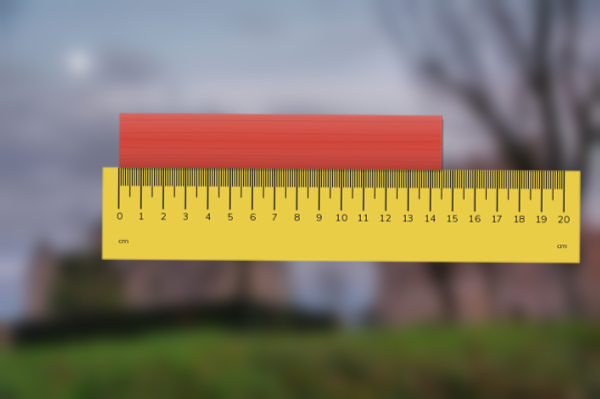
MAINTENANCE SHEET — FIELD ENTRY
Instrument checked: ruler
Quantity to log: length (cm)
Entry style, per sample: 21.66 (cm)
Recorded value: 14.5 (cm)
